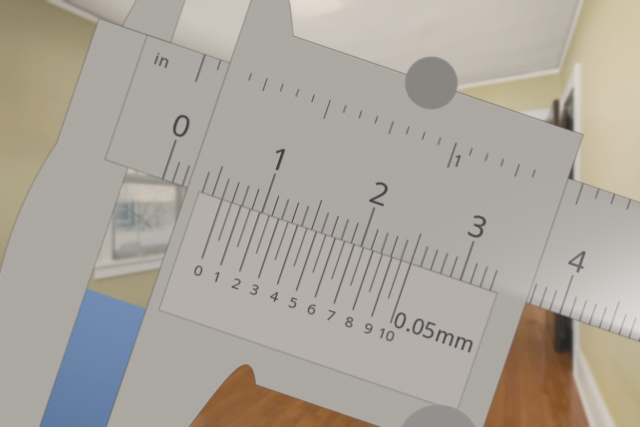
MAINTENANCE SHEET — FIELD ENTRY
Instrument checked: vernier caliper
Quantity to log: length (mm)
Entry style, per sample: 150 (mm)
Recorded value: 6.0 (mm)
